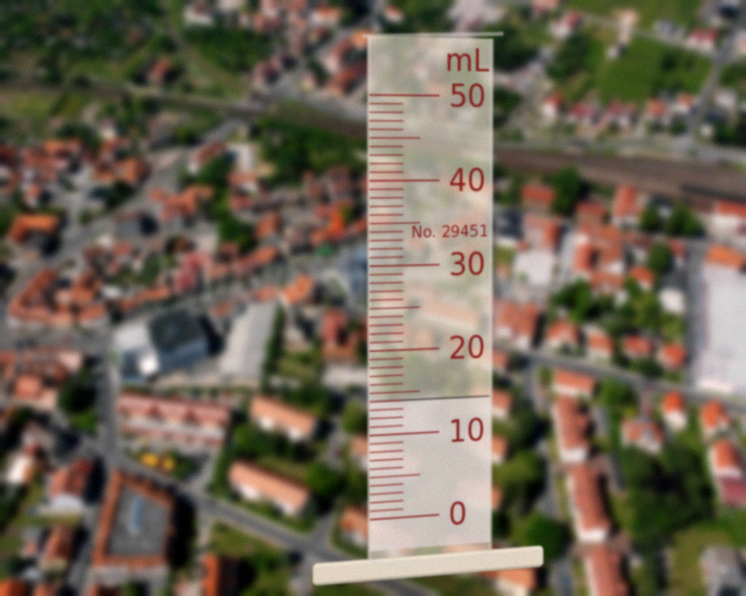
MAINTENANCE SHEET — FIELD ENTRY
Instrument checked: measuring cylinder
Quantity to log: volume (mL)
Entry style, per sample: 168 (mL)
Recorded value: 14 (mL)
